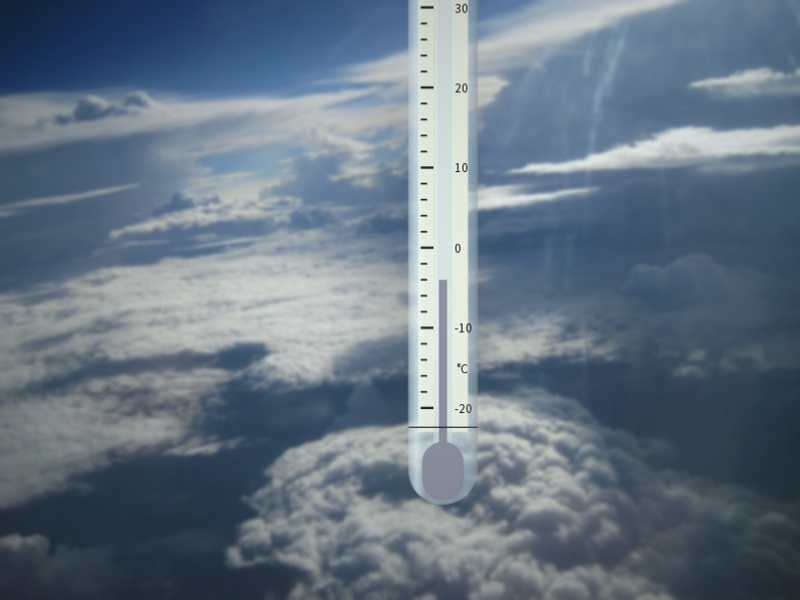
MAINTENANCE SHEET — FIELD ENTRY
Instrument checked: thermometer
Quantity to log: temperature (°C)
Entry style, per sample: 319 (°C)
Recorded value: -4 (°C)
